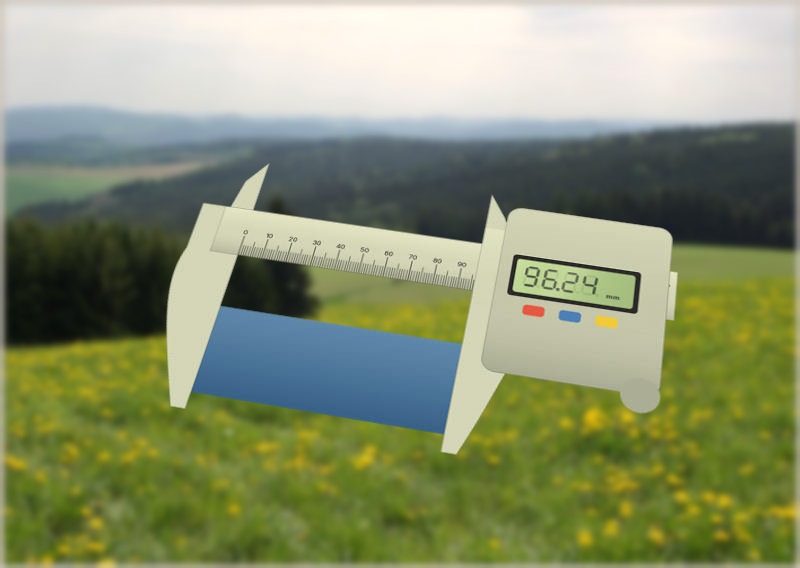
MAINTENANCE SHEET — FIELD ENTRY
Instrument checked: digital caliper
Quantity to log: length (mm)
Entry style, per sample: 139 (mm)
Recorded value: 96.24 (mm)
